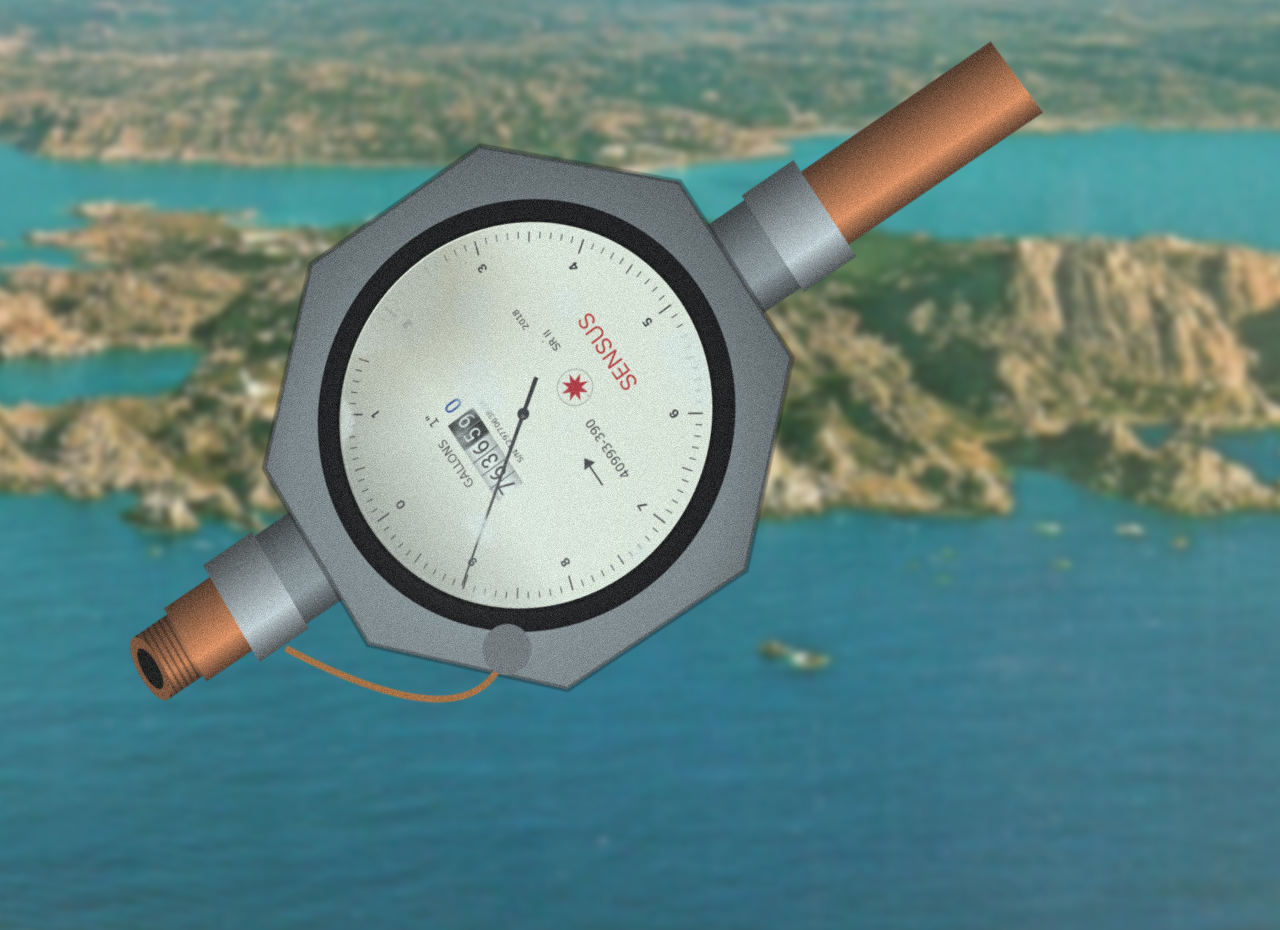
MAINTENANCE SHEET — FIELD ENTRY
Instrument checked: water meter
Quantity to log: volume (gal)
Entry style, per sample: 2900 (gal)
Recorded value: 7636589.0 (gal)
